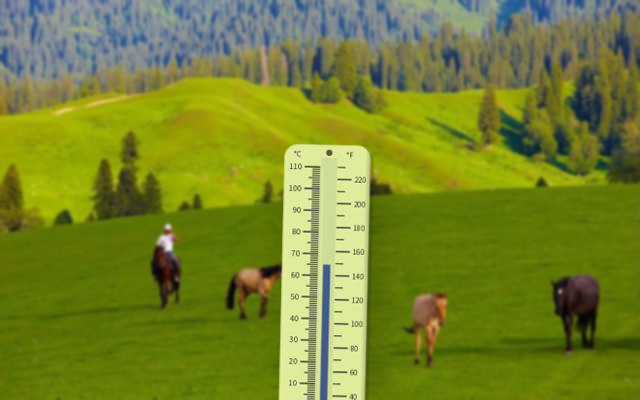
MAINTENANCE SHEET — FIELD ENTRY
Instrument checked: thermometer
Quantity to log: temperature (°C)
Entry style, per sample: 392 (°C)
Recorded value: 65 (°C)
